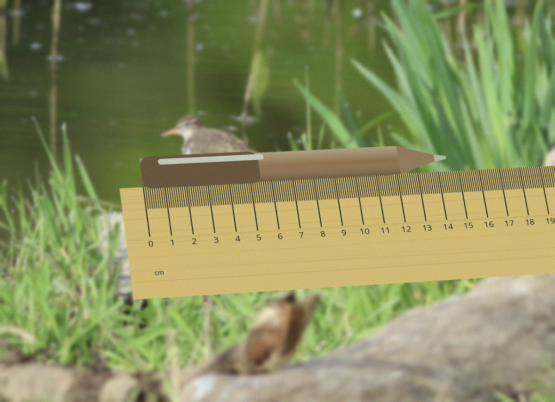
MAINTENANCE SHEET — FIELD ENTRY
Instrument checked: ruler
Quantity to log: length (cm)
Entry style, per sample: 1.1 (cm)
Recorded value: 14.5 (cm)
